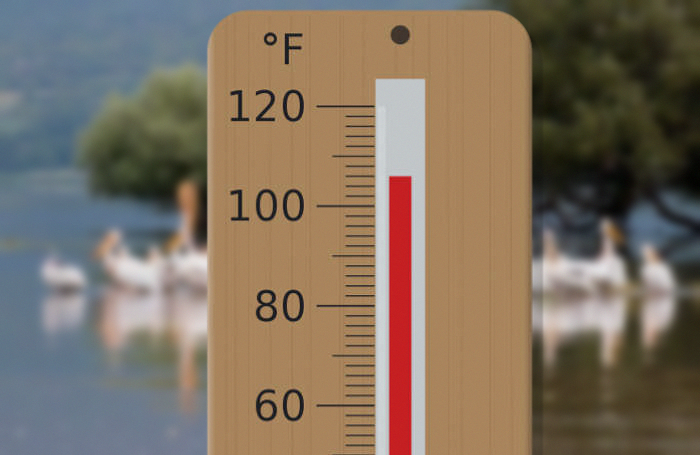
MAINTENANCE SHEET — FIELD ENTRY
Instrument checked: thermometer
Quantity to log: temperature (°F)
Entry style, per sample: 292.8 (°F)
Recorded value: 106 (°F)
